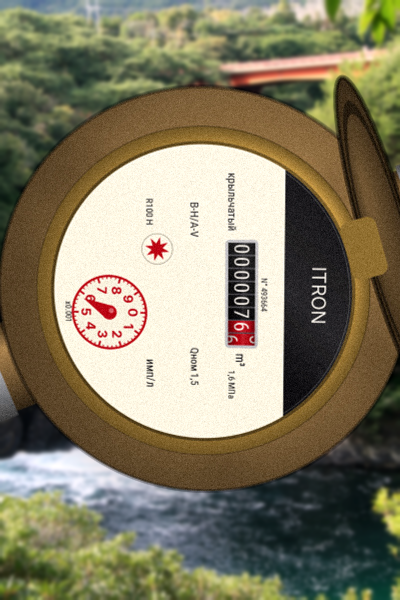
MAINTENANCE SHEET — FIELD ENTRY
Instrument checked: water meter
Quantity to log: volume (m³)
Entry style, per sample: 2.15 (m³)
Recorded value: 7.655 (m³)
